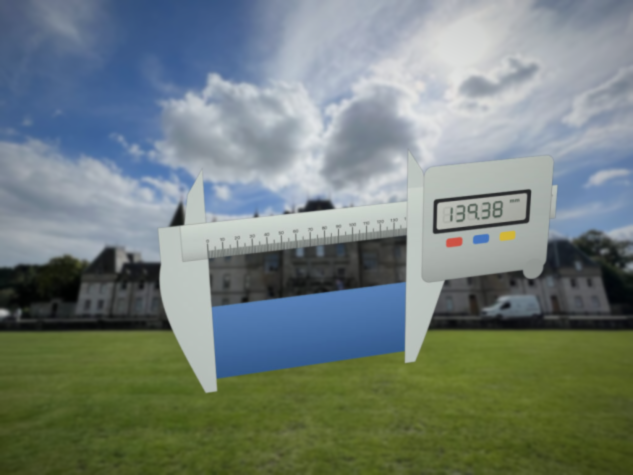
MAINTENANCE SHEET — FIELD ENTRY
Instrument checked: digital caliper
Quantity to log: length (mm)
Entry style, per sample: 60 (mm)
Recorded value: 139.38 (mm)
